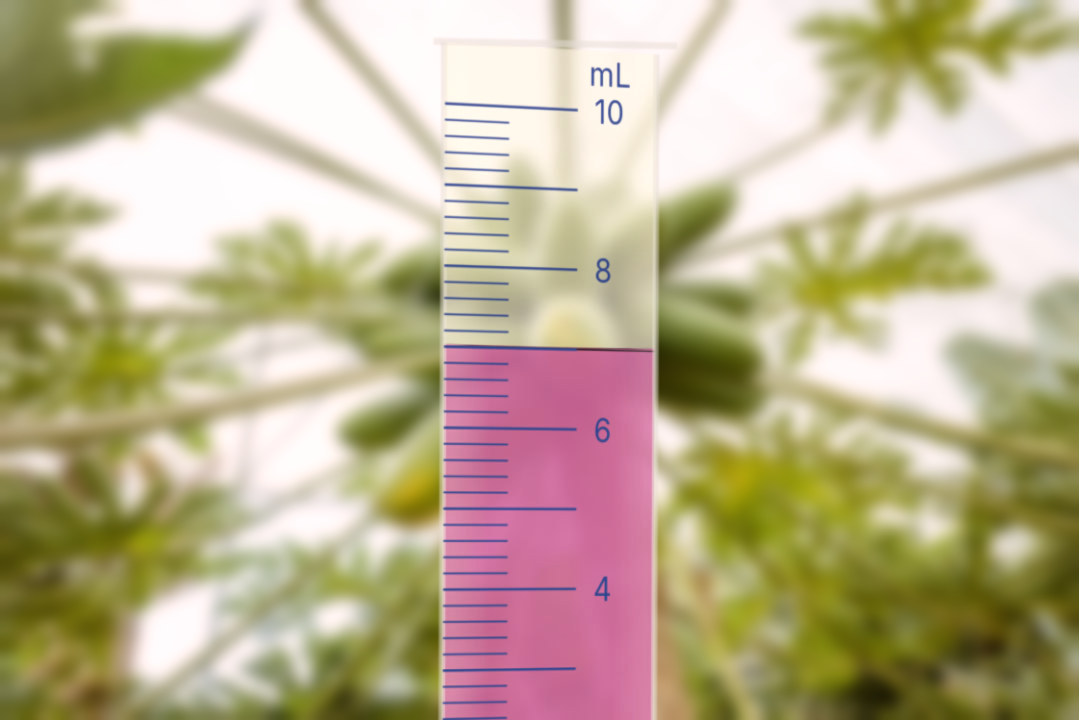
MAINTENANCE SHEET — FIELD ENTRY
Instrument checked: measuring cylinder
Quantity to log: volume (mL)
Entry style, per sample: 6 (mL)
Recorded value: 7 (mL)
